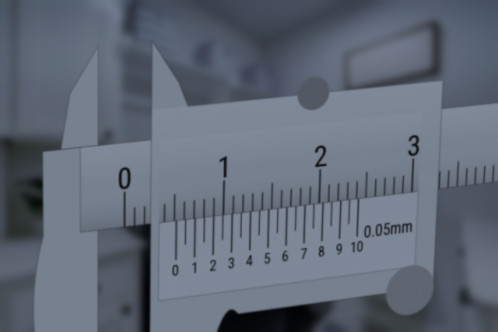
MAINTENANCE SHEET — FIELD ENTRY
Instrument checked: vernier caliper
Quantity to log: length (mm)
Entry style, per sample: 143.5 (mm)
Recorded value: 5.2 (mm)
